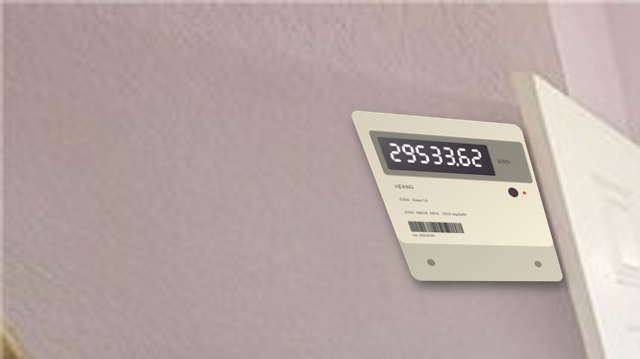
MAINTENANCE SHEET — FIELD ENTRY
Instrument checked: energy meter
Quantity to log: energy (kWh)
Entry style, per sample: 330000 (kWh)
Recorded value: 29533.62 (kWh)
